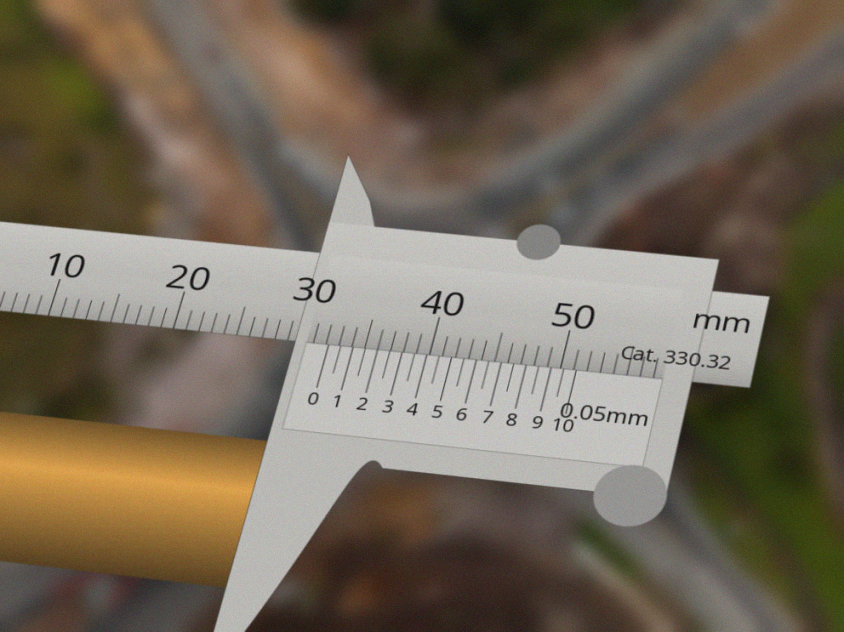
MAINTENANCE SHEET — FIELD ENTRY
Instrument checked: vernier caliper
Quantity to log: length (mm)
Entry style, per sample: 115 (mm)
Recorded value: 32.2 (mm)
